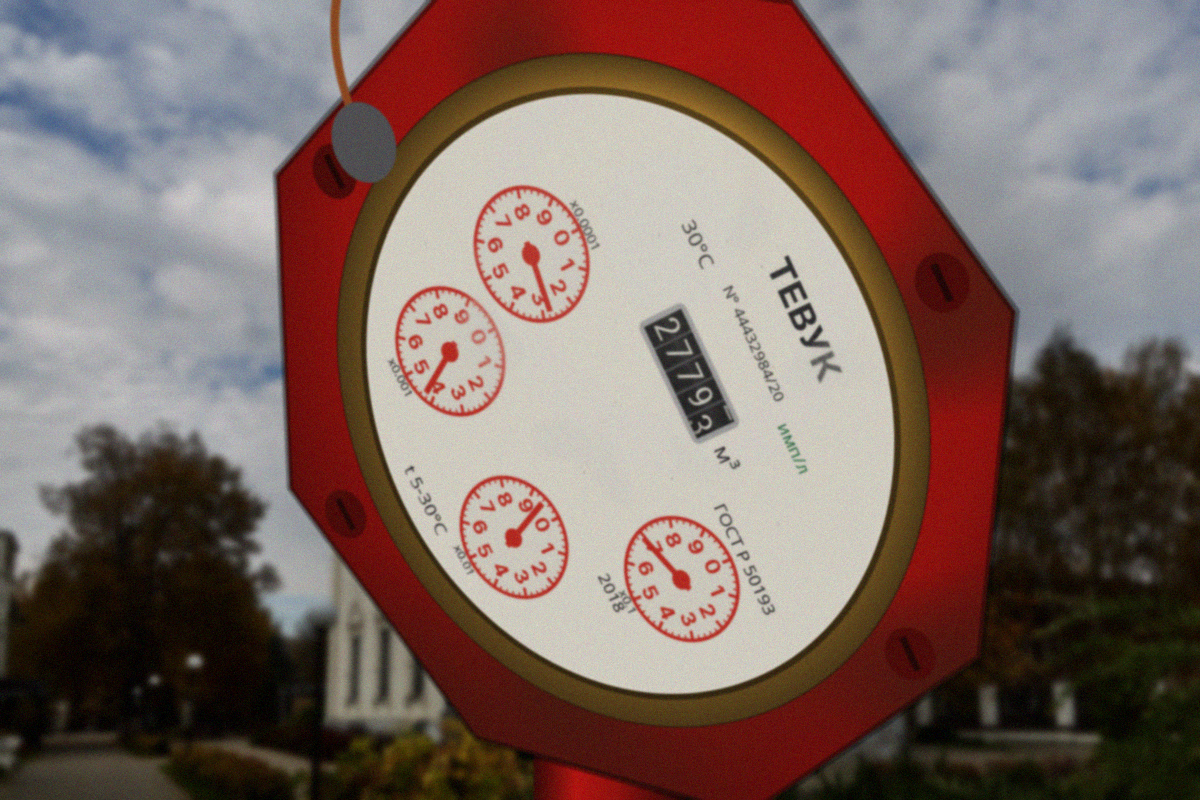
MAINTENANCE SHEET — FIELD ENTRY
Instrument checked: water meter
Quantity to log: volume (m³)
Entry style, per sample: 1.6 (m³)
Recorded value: 27792.6942 (m³)
